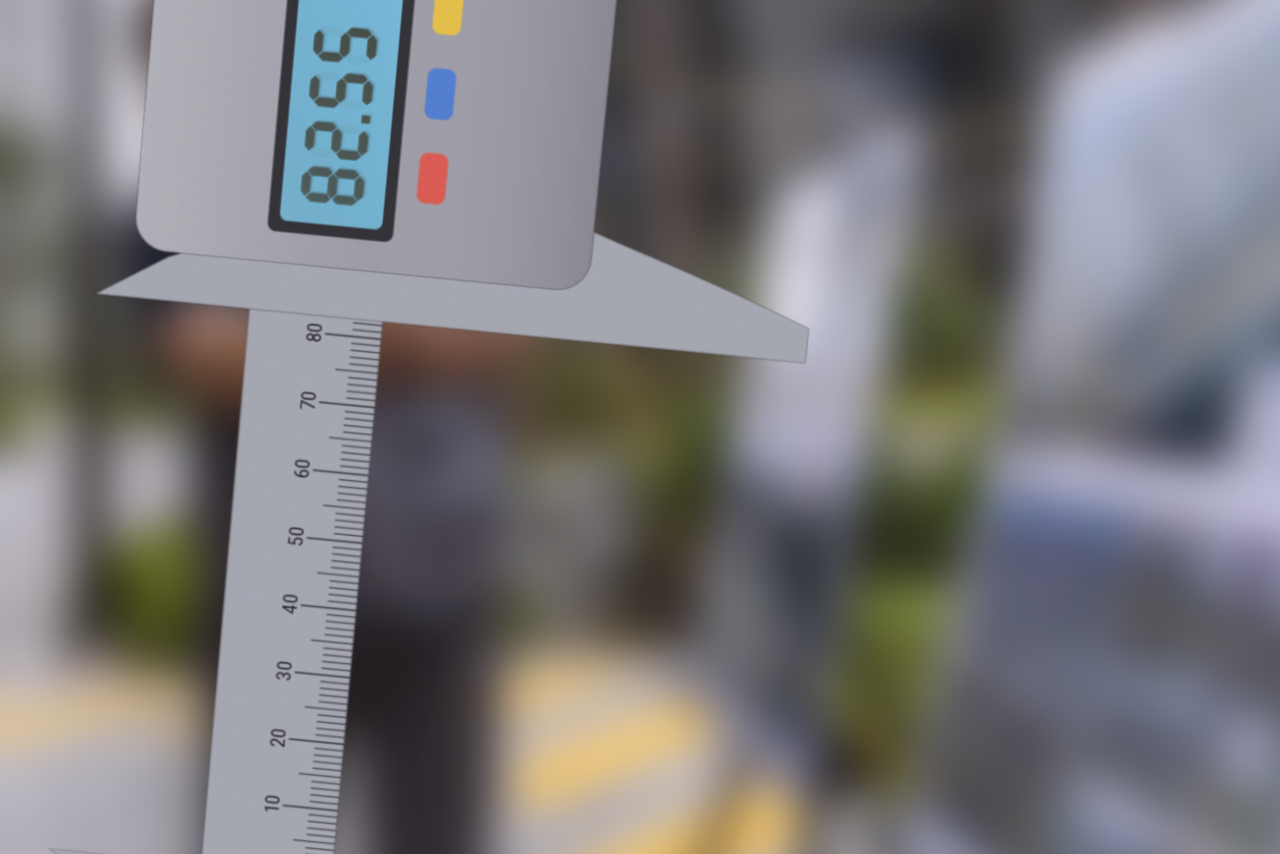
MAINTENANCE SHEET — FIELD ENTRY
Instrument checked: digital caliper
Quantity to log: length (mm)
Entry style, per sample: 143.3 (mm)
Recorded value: 82.55 (mm)
